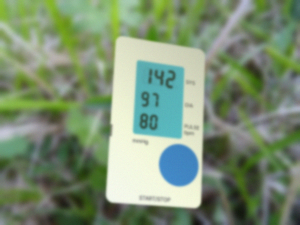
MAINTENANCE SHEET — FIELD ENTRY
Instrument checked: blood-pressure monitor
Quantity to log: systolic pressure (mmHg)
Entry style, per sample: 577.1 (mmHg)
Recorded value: 142 (mmHg)
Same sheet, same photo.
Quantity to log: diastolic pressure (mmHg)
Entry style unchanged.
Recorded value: 97 (mmHg)
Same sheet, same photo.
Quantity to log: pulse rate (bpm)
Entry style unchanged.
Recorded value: 80 (bpm)
